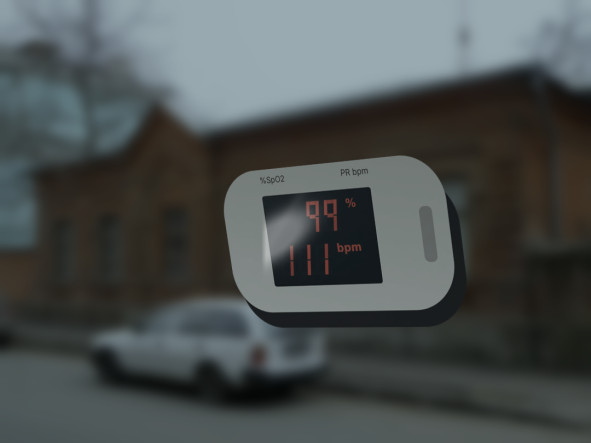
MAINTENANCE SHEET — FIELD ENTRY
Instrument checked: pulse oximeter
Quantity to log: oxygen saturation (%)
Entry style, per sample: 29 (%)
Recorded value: 99 (%)
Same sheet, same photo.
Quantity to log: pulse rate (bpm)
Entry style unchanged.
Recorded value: 111 (bpm)
